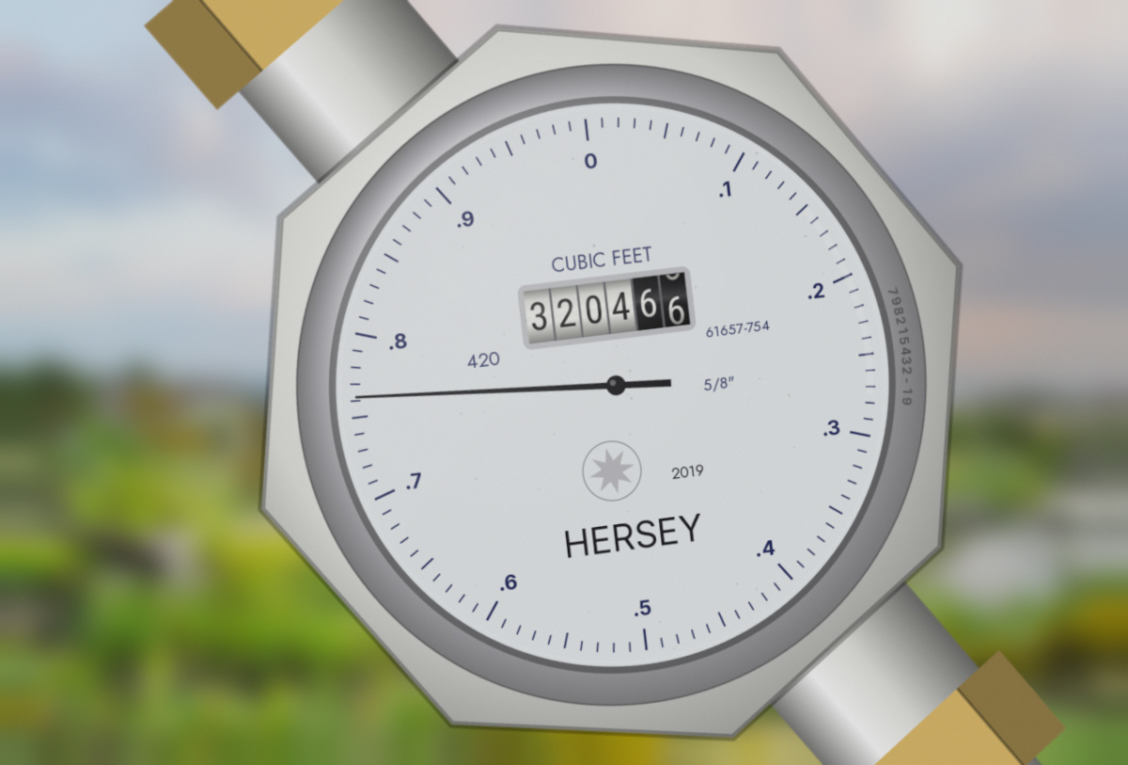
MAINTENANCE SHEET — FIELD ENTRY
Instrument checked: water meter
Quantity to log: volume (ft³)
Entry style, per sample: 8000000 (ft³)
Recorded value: 320465.76 (ft³)
